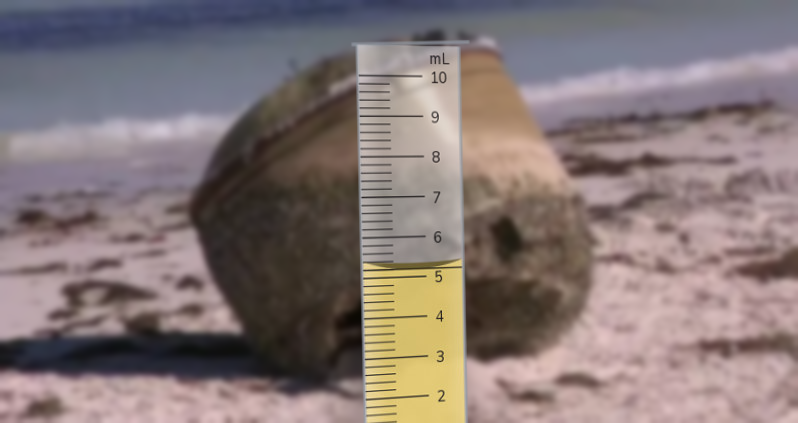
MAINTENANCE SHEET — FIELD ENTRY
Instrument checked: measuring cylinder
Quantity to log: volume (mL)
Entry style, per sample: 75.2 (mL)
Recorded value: 5.2 (mL)
